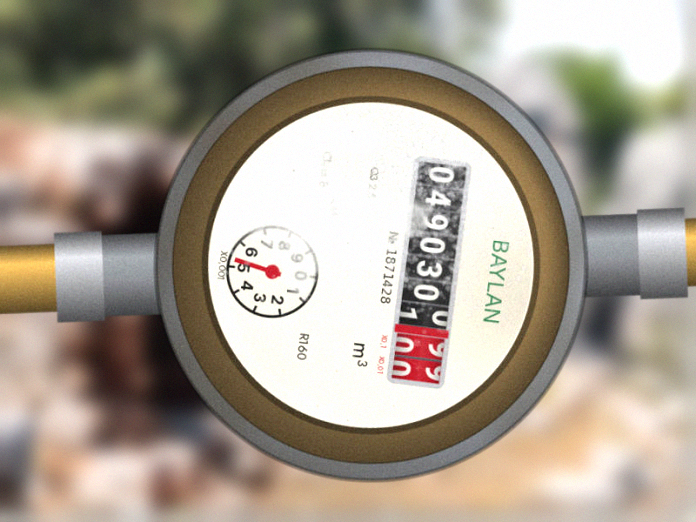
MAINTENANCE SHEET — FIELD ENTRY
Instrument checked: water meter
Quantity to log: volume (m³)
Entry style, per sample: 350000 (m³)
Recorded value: 490300.995 (m³)
